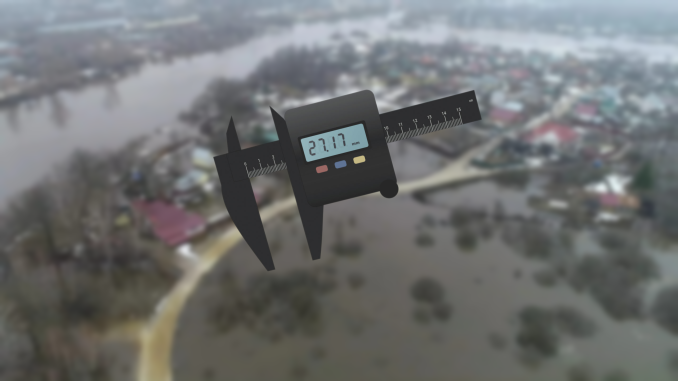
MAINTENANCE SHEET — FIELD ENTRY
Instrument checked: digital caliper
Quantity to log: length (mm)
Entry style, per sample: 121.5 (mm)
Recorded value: 27.17 (mm)
